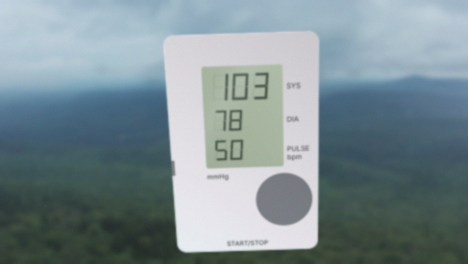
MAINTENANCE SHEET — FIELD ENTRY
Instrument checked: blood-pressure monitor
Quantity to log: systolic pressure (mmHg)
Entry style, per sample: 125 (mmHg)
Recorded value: 103 (mmHg)
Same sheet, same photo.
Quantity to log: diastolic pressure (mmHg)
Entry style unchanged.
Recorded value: 78 (mmHg)
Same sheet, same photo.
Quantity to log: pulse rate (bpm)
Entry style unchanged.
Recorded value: 50 (bpm)
